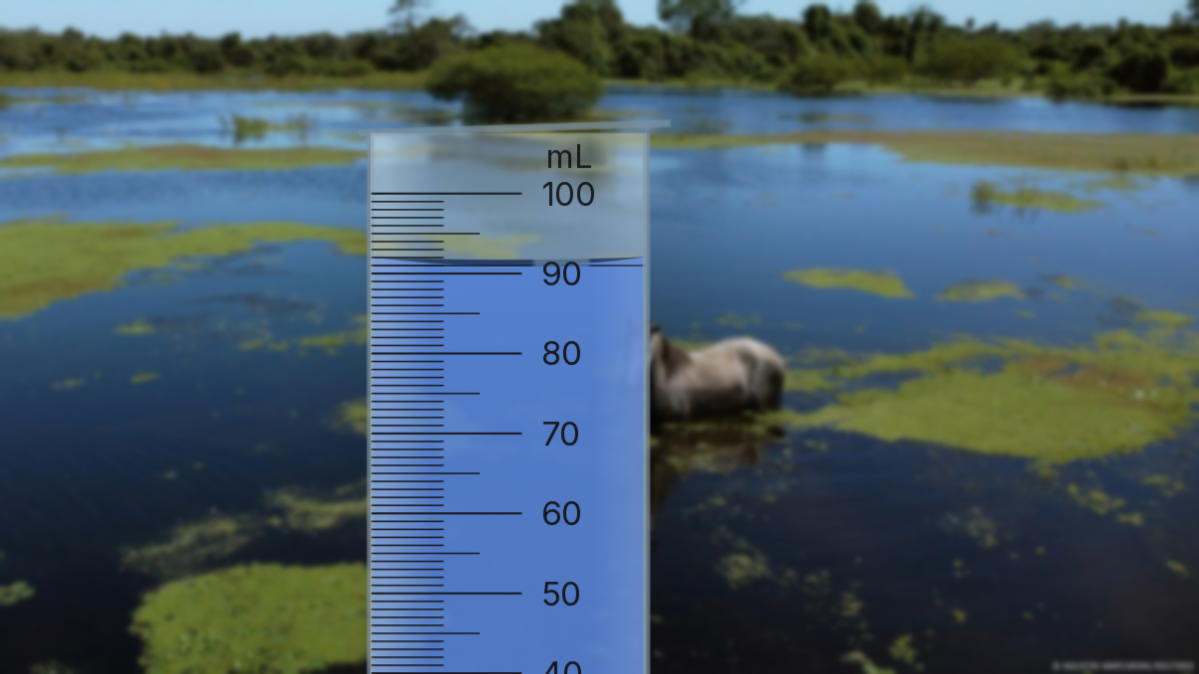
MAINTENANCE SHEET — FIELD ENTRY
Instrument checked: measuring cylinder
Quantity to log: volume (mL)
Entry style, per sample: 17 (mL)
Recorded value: 91 (mL)
